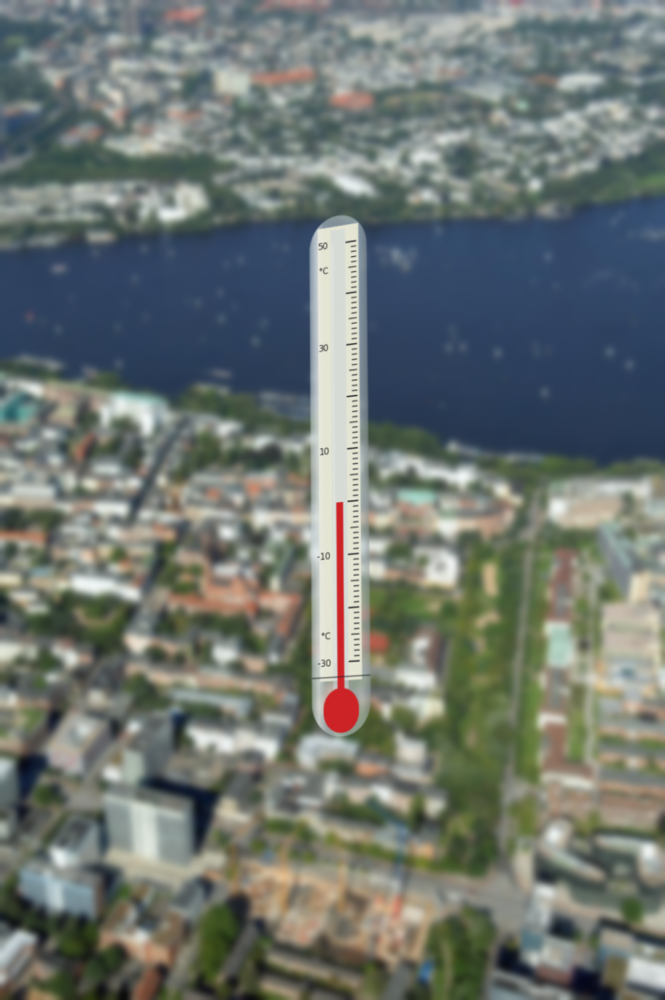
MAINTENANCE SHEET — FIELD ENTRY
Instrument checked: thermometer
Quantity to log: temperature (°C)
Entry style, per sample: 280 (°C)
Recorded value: 0 (°C)
